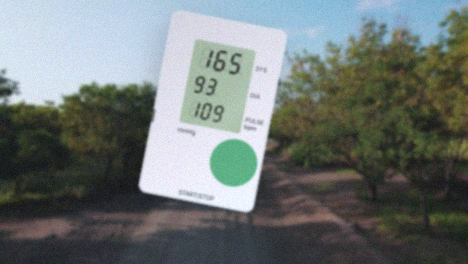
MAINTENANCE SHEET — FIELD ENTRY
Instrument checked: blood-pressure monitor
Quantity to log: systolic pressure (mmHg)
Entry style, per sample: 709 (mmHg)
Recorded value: 165 (mmHg)
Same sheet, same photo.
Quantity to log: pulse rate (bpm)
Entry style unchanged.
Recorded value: 109 (bpm)
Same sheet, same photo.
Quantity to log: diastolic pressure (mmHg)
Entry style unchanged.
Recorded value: 93 (mmHg)
